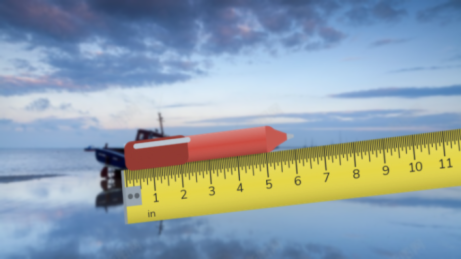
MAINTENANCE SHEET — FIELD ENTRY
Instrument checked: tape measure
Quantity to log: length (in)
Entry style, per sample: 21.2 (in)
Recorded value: 6 (in)
